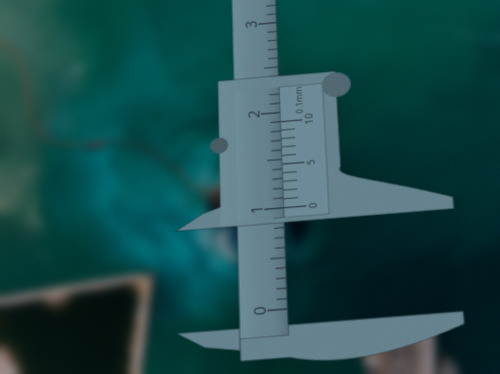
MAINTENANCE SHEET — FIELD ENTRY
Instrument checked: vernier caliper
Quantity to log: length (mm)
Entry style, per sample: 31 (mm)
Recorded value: 10.0 (mm)
